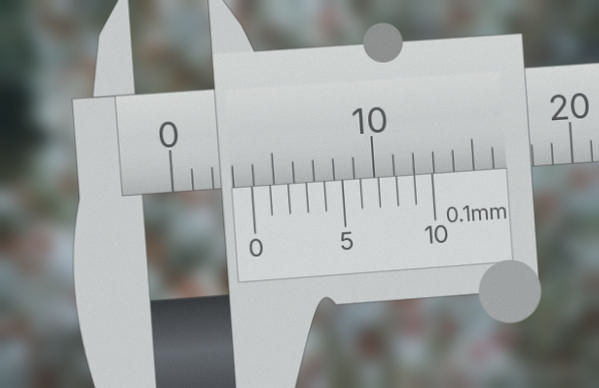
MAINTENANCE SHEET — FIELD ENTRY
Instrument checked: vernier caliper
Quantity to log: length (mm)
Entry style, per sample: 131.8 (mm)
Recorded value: 3.9 (mm)
